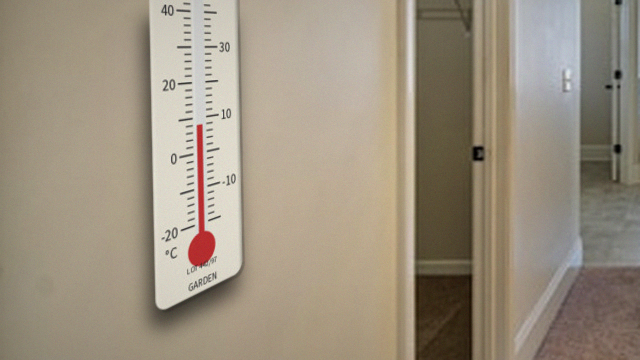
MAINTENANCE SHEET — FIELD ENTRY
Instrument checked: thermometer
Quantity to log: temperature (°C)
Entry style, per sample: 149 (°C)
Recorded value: 8 (°C)
